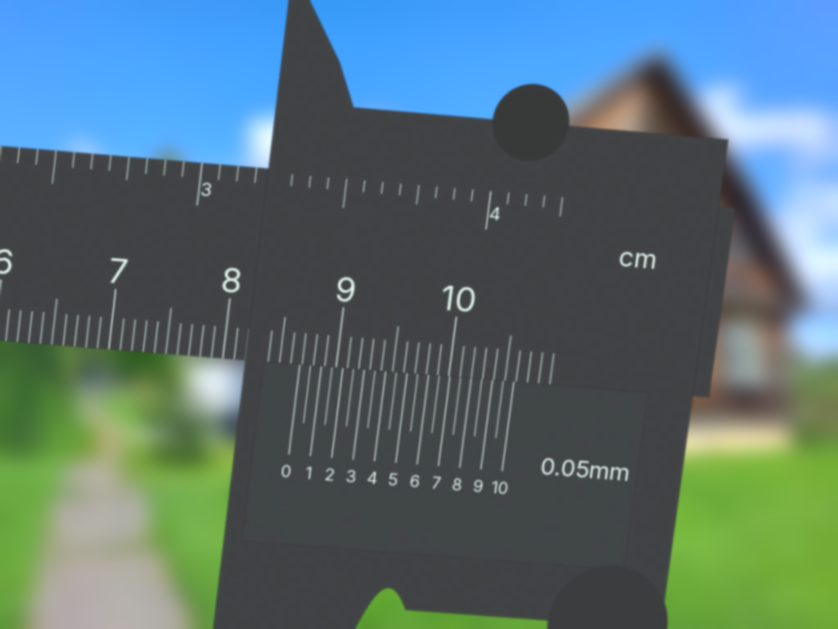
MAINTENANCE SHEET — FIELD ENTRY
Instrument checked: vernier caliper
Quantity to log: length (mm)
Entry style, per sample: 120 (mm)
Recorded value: 86.8 (mm)
